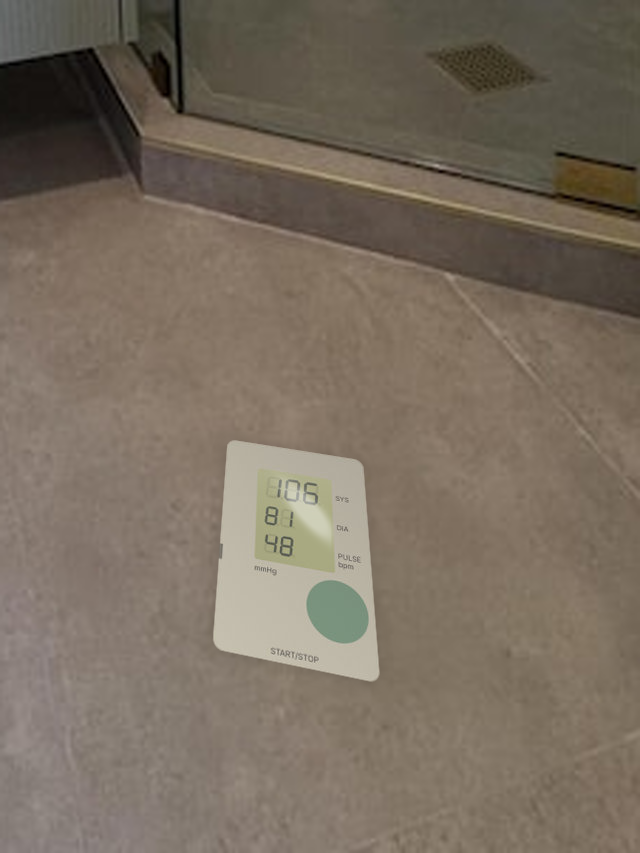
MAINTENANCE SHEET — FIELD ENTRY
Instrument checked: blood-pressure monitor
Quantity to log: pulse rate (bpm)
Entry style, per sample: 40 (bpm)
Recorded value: 48 (bpm)
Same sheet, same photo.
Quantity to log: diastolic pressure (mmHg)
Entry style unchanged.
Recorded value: 81 (mmHg)
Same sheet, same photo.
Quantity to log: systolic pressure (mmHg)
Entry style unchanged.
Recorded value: 106 (mmHg)
